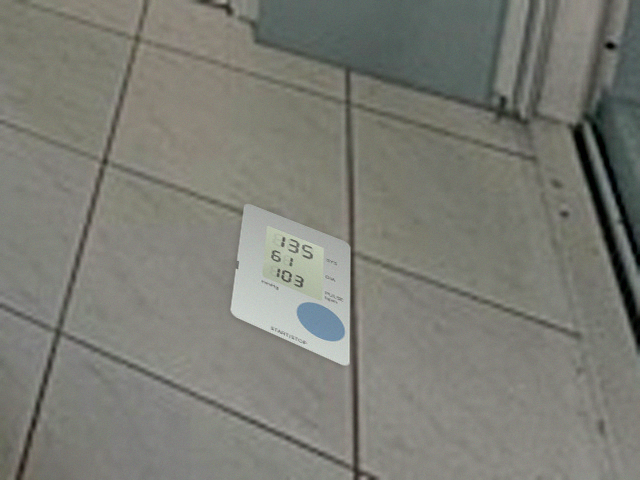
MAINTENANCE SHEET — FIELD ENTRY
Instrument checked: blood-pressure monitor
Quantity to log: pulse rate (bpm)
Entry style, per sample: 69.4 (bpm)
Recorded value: 103 (bpm)
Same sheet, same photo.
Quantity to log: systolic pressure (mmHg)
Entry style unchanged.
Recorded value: 135 (mmHg)
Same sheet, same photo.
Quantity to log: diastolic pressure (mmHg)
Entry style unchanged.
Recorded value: 61 (mmHg)
